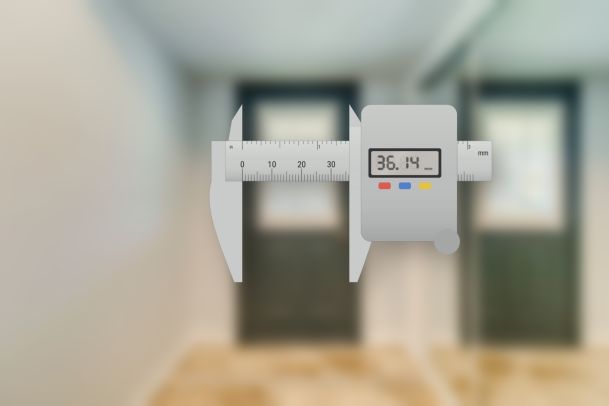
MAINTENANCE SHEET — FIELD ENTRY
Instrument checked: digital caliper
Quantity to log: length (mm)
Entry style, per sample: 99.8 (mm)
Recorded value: 36.14 (mm)
